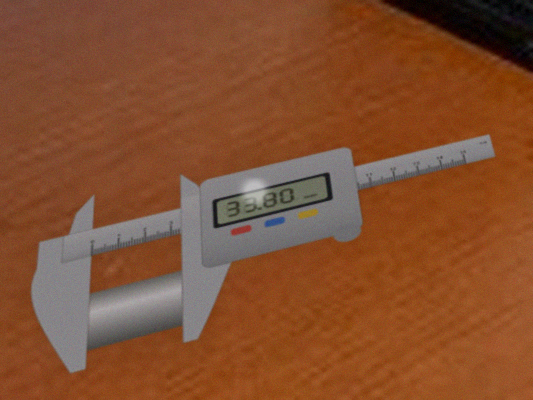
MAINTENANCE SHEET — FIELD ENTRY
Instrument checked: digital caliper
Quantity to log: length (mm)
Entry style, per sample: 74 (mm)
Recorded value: 33.80 (mm)
